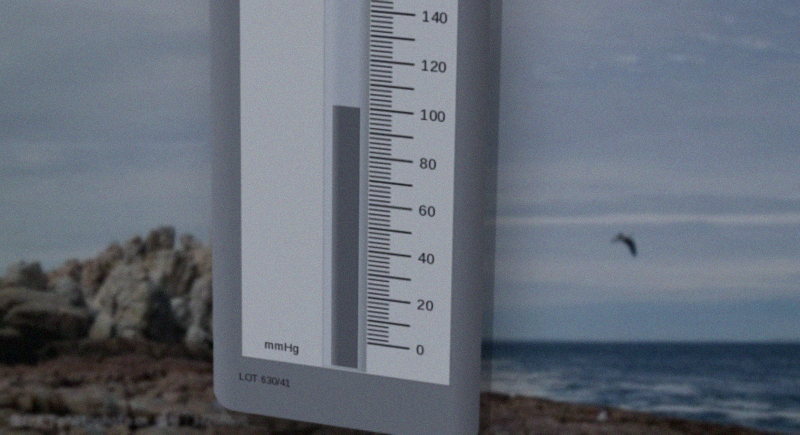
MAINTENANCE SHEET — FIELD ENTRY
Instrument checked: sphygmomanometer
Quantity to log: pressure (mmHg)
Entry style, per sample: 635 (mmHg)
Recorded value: 100 (mmHg)
